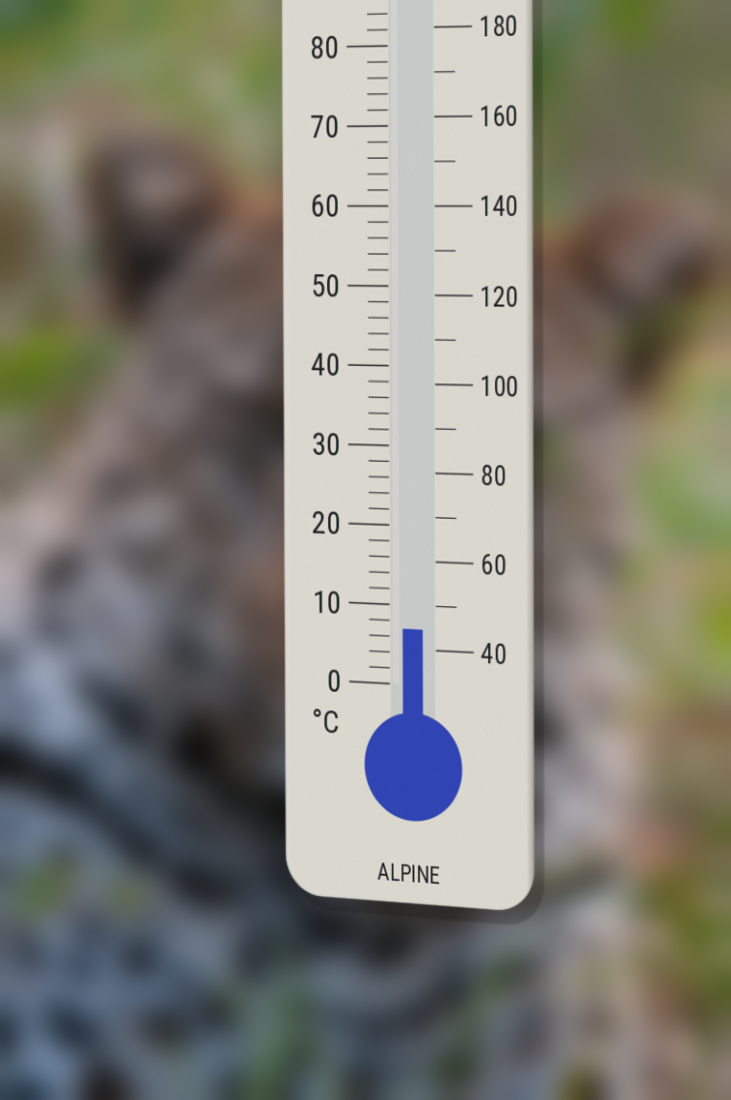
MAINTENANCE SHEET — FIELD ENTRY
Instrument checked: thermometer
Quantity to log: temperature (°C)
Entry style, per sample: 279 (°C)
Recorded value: 7 (°C)
